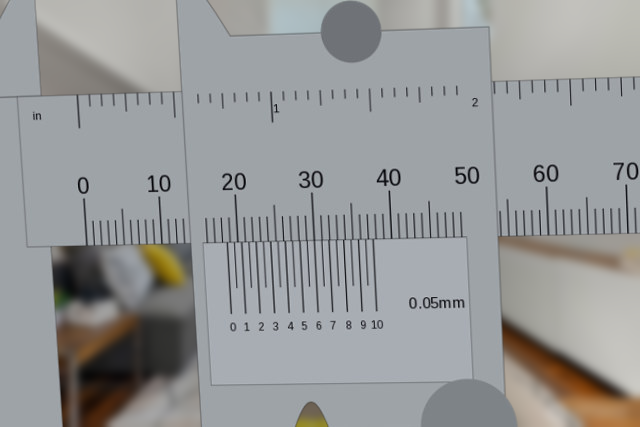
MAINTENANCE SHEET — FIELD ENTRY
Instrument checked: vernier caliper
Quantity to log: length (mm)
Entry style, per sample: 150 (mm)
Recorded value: 18.6 (mm)
